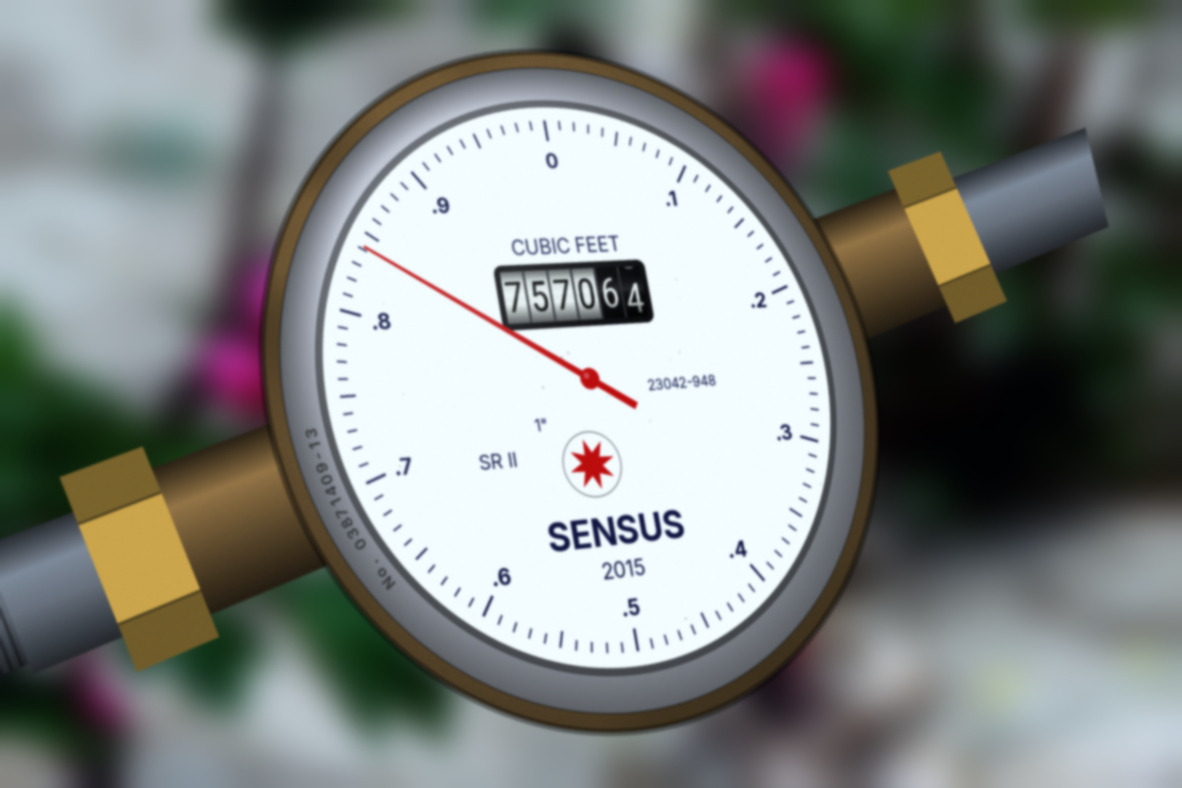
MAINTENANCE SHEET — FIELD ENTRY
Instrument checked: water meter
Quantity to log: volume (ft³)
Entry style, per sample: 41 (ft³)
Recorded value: 757063.84 (ft³)
